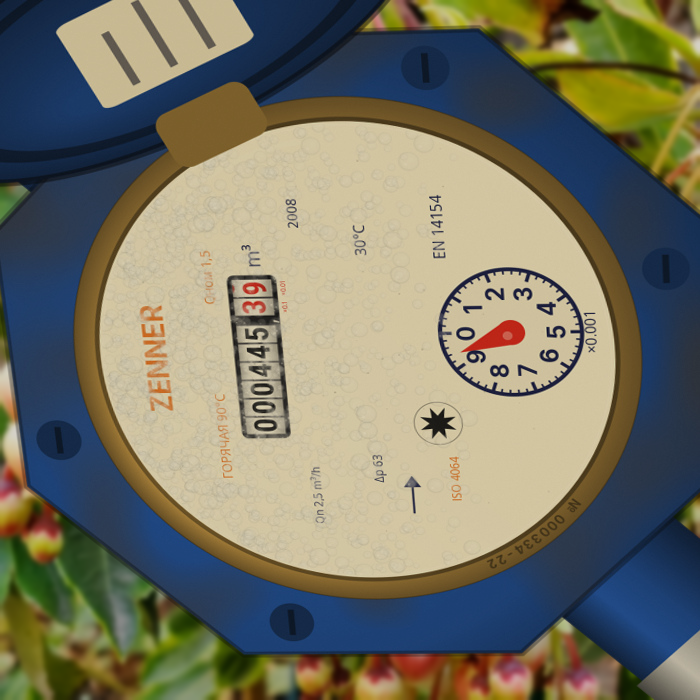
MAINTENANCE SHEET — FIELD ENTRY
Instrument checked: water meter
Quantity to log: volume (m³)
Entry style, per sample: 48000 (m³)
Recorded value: 445.389 (m³)
